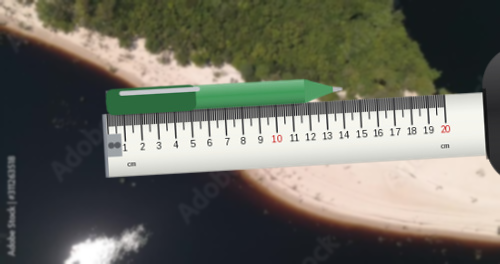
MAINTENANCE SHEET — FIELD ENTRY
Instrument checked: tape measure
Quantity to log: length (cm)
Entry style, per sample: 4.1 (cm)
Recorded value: 14 (cm)
